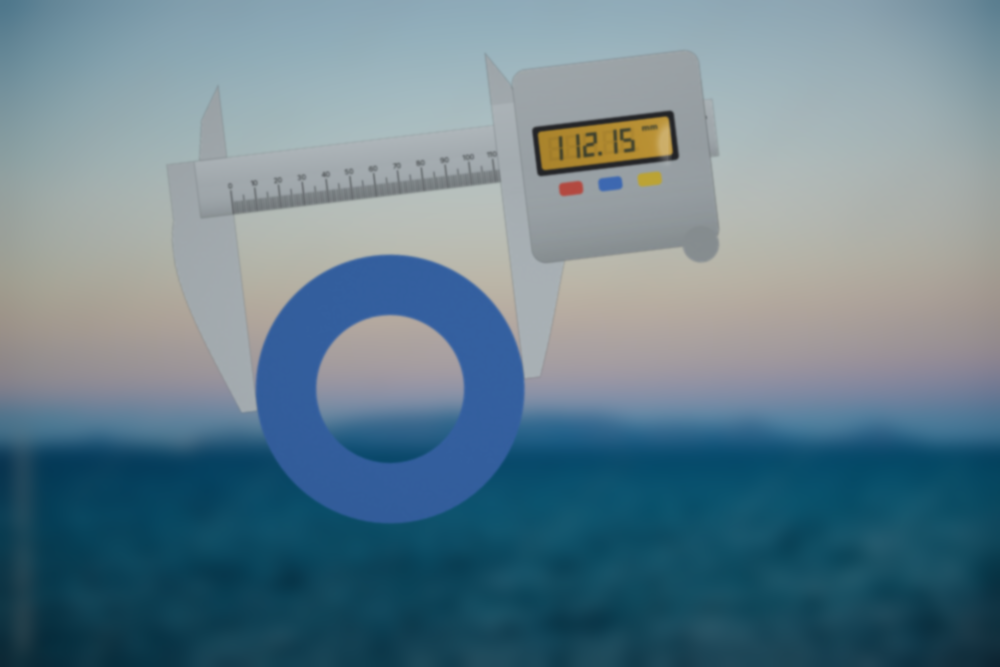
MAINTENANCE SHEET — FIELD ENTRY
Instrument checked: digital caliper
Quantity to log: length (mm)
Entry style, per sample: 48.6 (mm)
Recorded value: 112.15 (mm)
